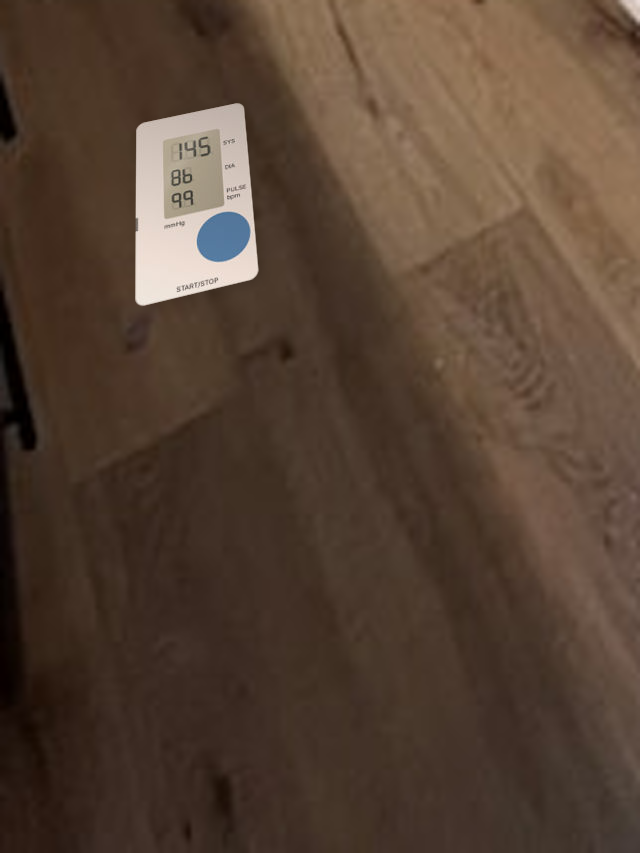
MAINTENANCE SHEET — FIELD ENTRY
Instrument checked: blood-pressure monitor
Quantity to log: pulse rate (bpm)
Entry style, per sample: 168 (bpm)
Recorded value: 99 (bpm)
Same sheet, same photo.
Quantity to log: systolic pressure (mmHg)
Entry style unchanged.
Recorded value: 145 (mmHg)
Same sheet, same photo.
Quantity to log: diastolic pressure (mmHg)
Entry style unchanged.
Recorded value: 86 (mmHg)
